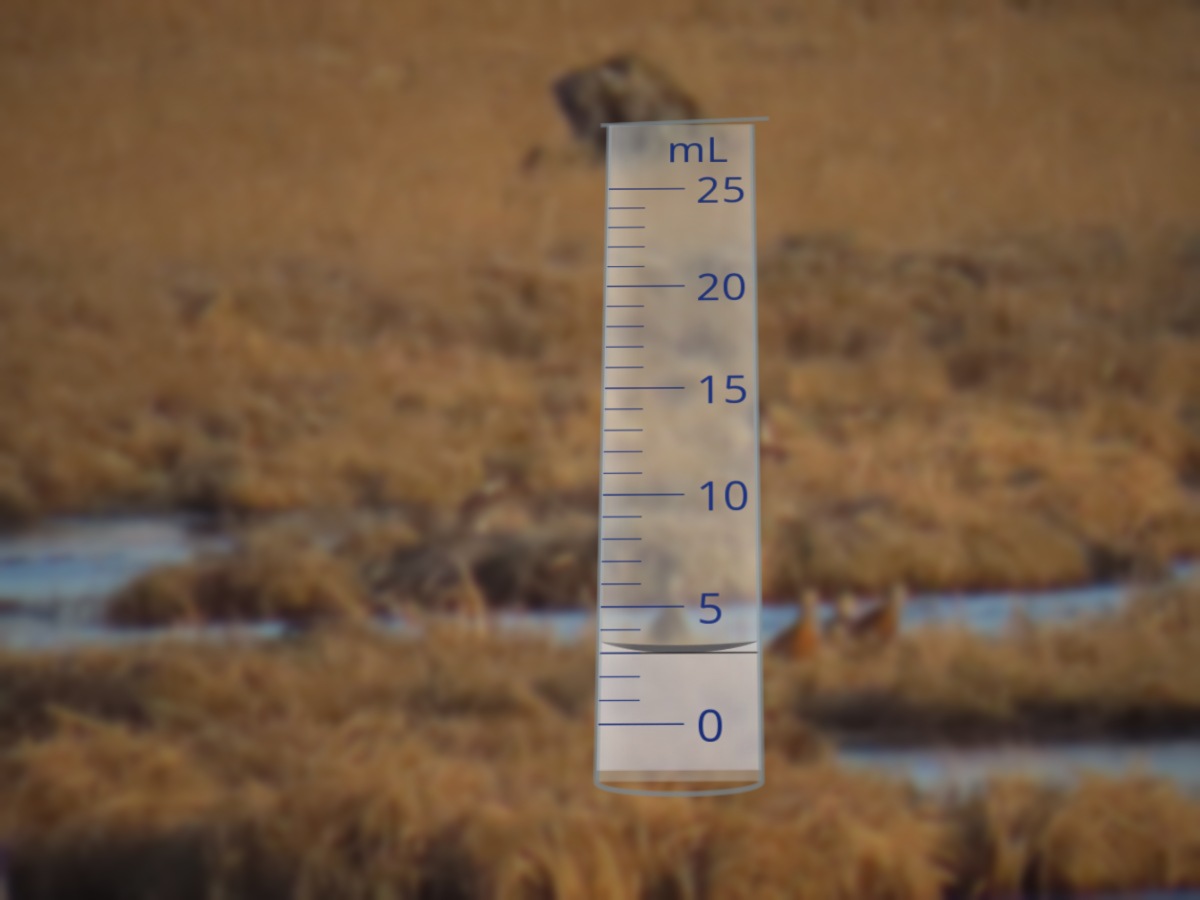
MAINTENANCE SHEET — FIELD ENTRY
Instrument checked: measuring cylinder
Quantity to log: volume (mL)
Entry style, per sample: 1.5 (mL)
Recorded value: 3 (mL)
